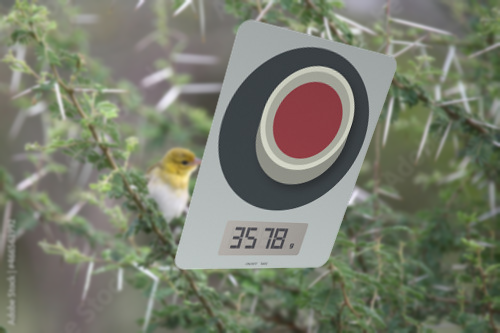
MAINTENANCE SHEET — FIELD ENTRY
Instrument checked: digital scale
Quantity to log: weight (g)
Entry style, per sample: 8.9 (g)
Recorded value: 3578 (g)
